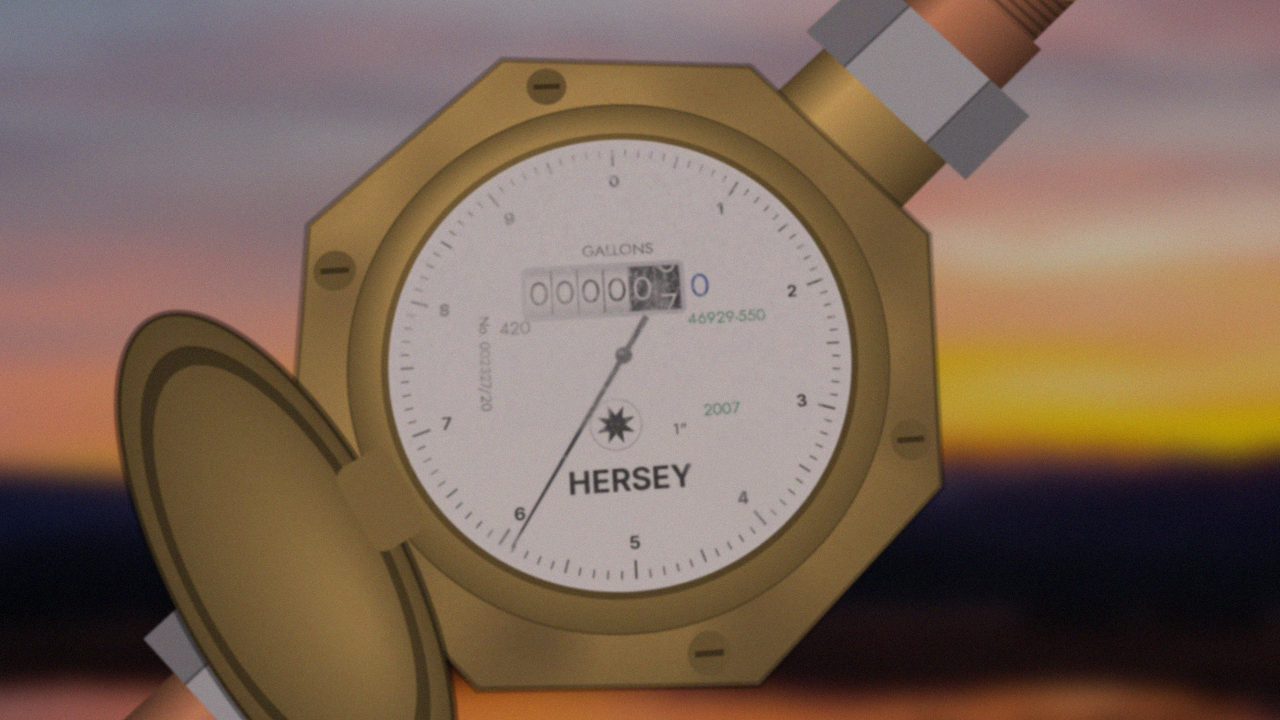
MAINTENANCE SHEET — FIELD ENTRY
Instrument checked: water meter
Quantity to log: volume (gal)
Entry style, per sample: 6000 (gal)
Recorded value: 65.9 (gal)
